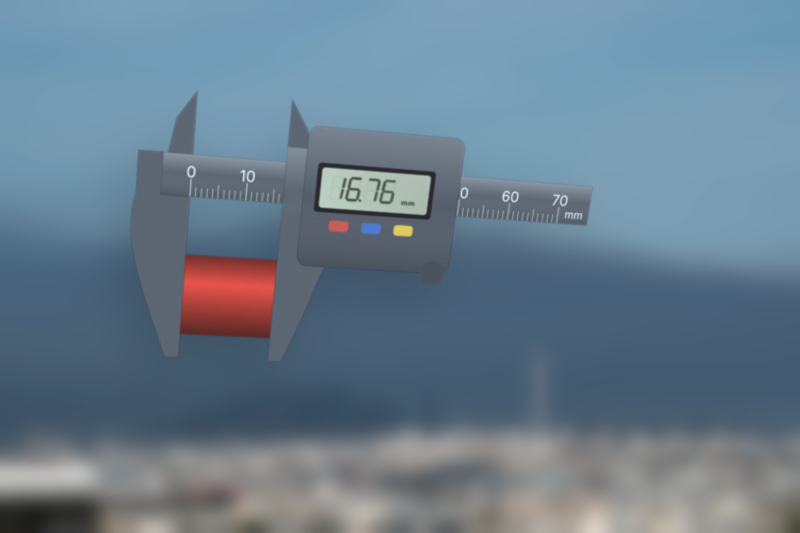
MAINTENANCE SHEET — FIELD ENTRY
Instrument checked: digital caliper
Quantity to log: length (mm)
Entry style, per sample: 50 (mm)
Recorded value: 16.76 (mm)
